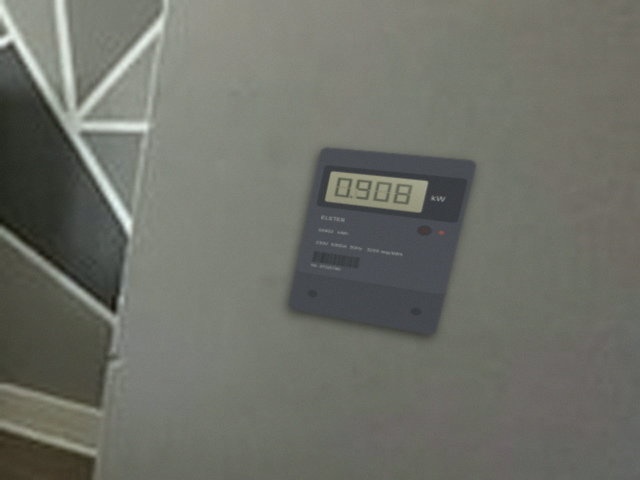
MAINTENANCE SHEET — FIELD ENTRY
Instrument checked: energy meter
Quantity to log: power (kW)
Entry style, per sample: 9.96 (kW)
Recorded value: 0.908 (kW)
